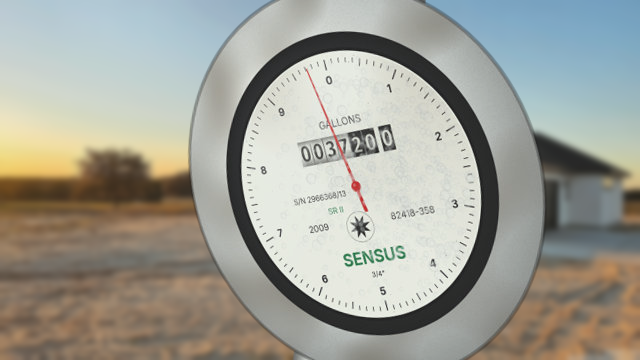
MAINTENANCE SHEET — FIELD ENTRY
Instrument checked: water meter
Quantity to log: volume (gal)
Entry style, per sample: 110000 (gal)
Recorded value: 37199.7 (gal)
